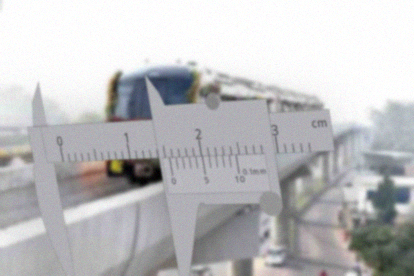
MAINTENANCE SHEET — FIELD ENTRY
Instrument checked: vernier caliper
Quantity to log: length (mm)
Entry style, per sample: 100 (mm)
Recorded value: 15.6 (mm)
